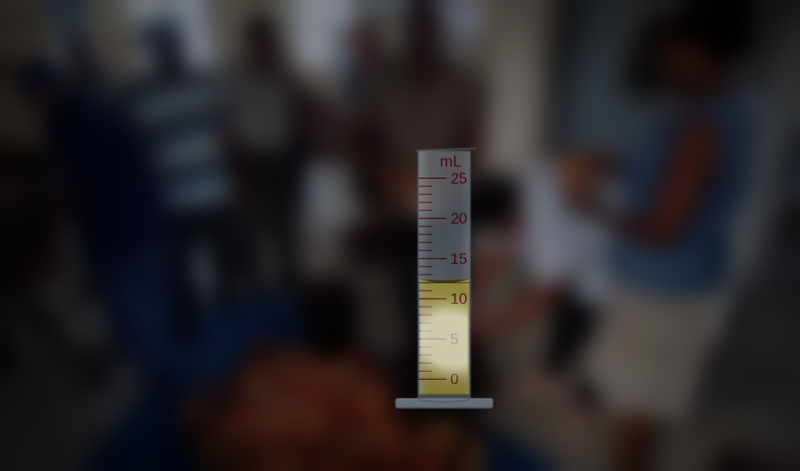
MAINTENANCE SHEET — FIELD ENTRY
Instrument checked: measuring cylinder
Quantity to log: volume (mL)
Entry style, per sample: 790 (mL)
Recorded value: 12 (mL)
